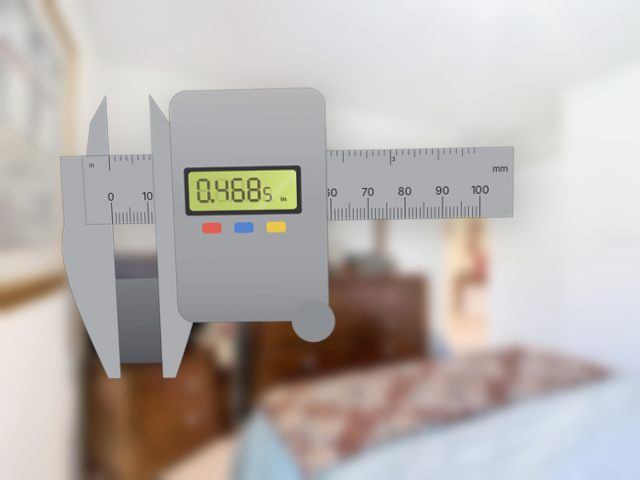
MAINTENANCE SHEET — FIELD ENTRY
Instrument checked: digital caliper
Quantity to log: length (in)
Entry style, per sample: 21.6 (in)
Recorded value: 0.4685 (in)
